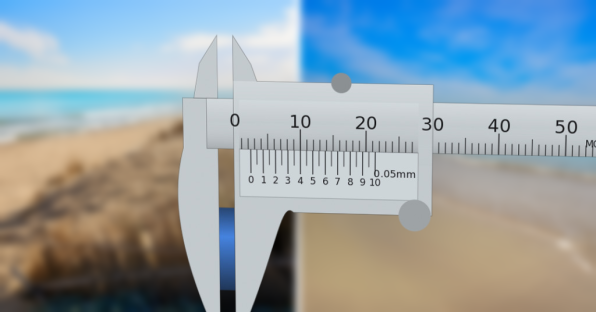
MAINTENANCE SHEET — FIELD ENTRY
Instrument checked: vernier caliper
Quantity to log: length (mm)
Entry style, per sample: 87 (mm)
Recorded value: 2.4 (mm)
